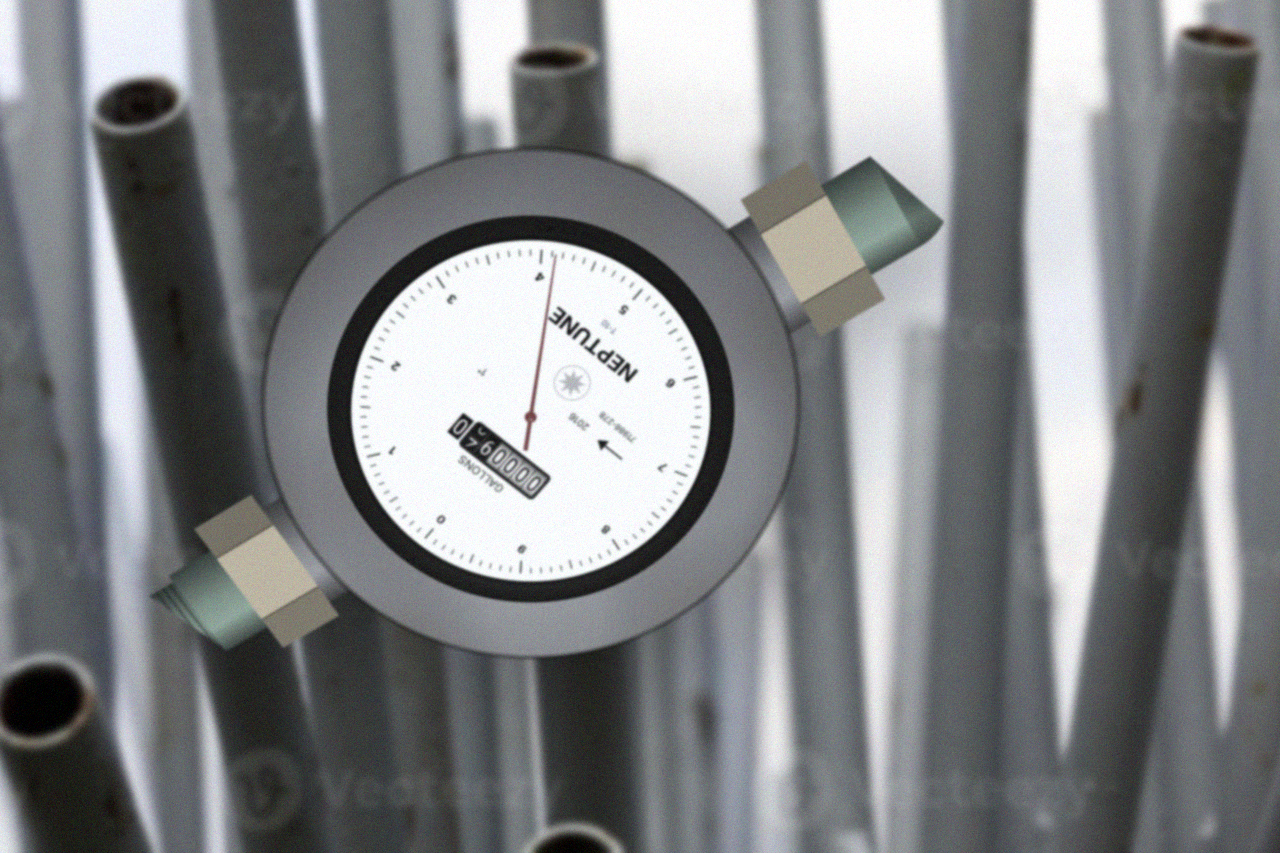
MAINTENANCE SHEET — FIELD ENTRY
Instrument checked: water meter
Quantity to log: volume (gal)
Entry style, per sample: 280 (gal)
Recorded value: 924.1 (gal)
